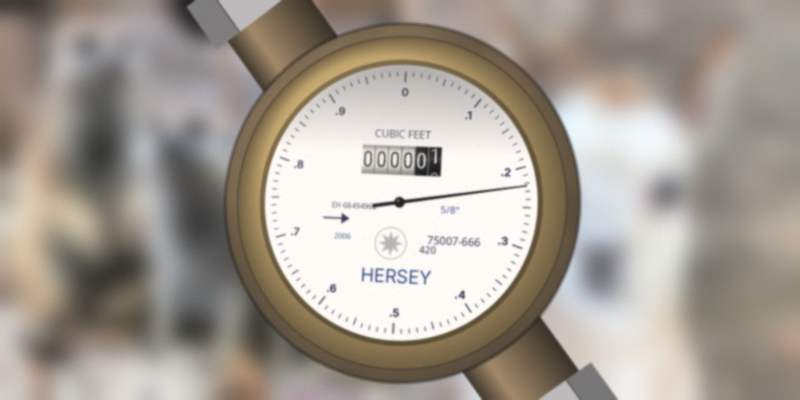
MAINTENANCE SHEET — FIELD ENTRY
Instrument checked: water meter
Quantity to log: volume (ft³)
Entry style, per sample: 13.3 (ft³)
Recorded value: 1.22 (ft³)
